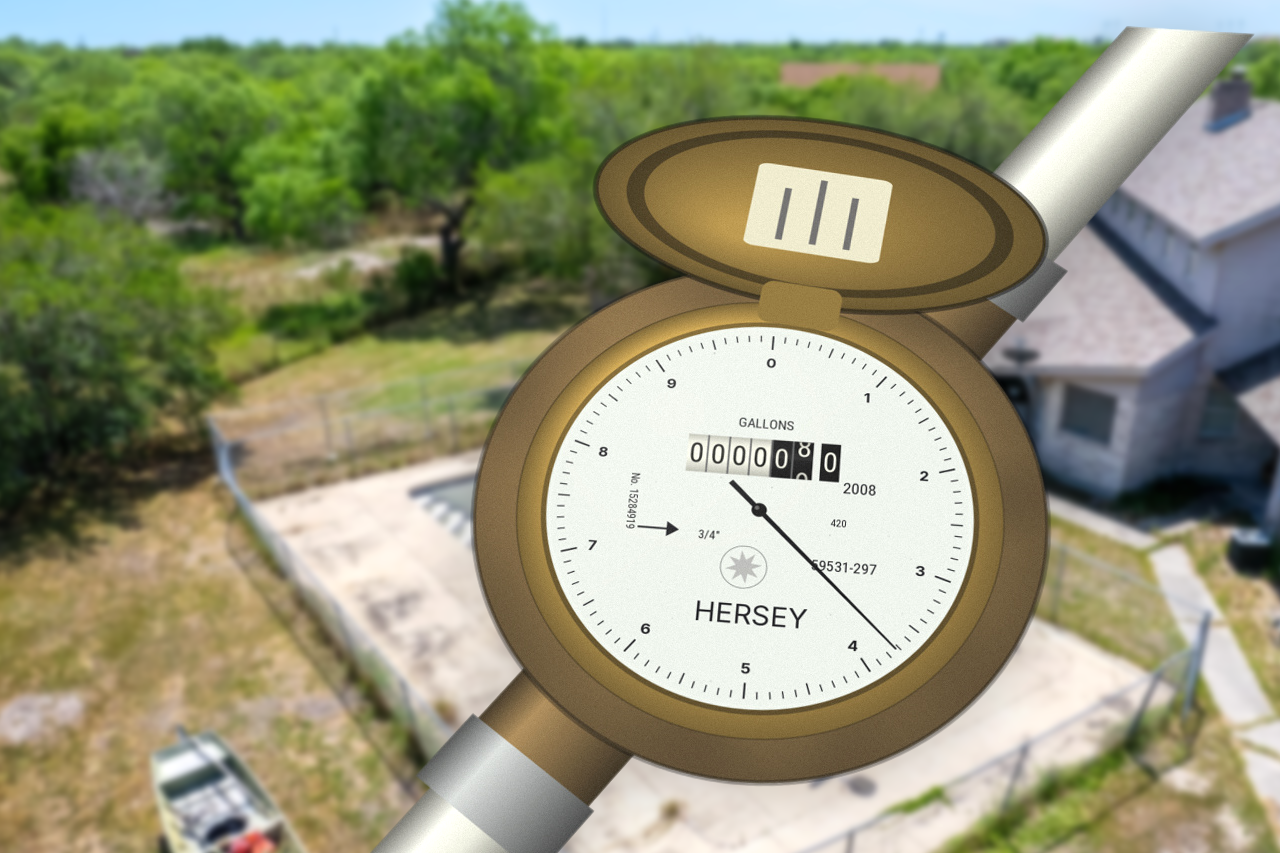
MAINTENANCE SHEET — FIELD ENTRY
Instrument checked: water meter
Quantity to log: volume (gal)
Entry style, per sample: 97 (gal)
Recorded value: 83.7 (gal)
